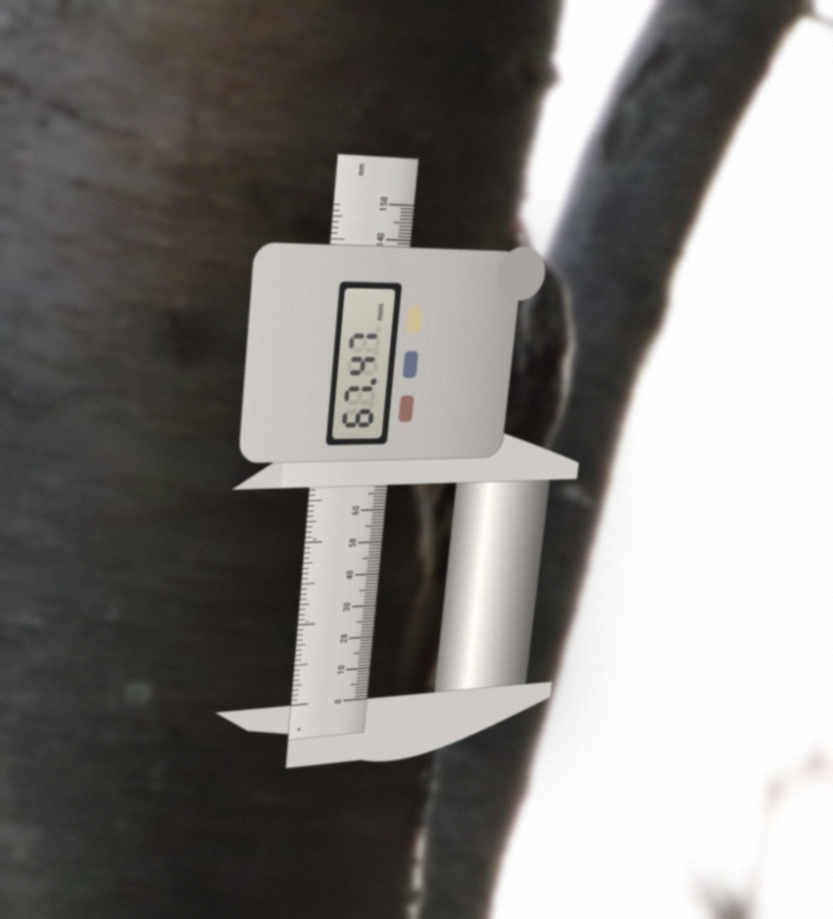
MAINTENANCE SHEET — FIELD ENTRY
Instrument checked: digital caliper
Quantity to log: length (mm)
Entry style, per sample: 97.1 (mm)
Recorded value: 67.47 (mm)
